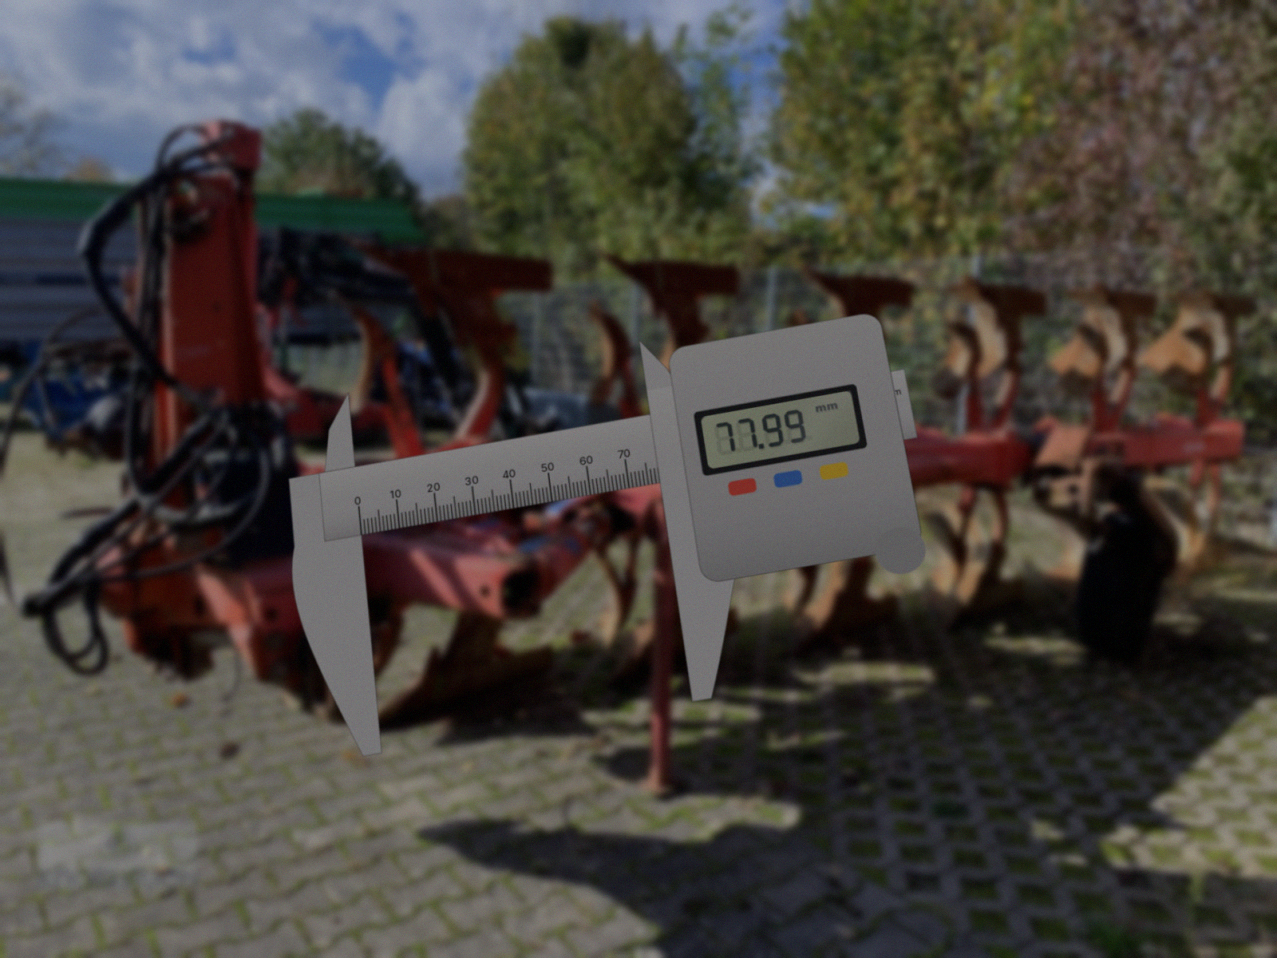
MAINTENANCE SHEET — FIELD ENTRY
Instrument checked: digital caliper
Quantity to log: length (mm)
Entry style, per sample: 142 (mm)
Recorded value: 77.99 (mm)
